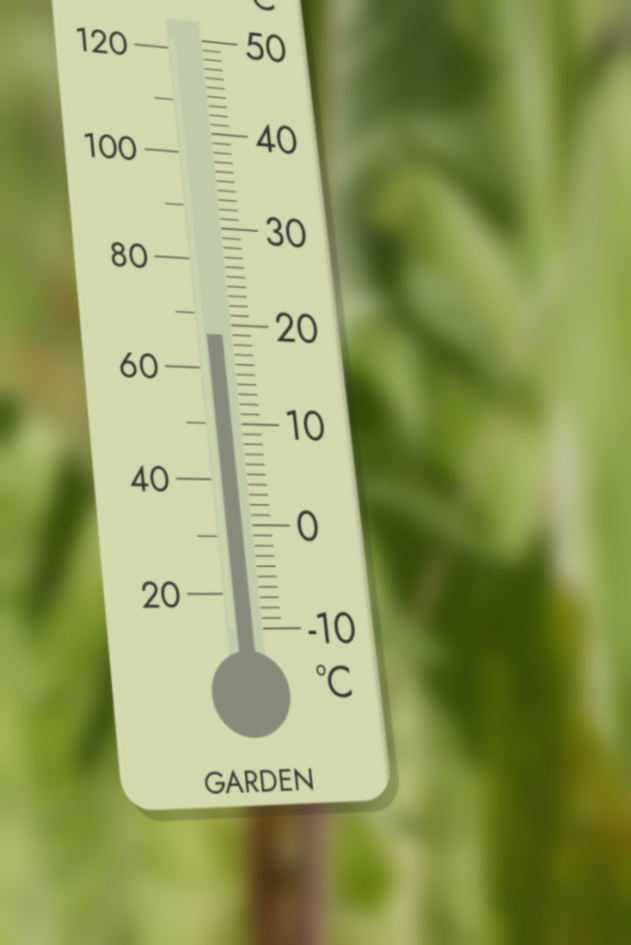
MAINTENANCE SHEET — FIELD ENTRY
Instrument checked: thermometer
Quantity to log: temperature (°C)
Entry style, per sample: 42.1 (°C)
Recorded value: 19 (°C)
